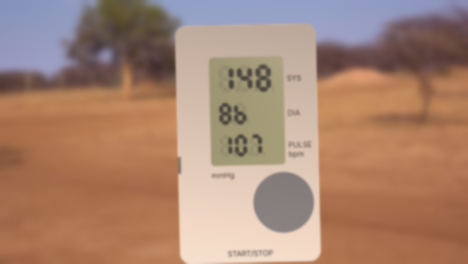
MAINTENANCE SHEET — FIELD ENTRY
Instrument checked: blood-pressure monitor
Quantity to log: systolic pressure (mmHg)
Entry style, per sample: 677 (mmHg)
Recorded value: 148 (mmHg)
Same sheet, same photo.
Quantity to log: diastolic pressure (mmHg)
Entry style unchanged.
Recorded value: 86 (mmHg)
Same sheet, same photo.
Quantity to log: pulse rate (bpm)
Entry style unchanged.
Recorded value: 107 (bpm)
